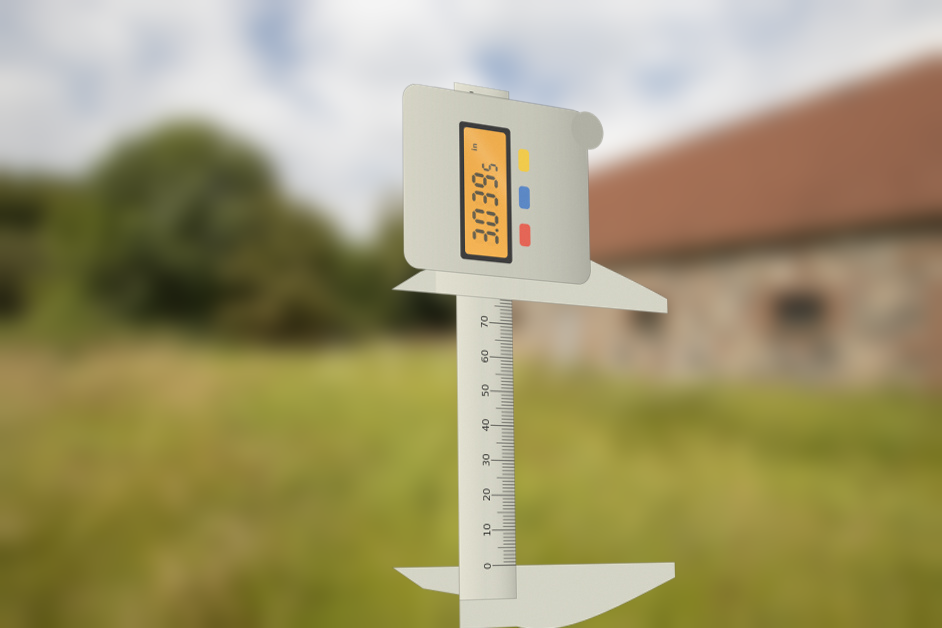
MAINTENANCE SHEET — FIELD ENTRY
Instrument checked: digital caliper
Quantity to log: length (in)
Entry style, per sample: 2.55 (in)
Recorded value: 3.0395 (in)
